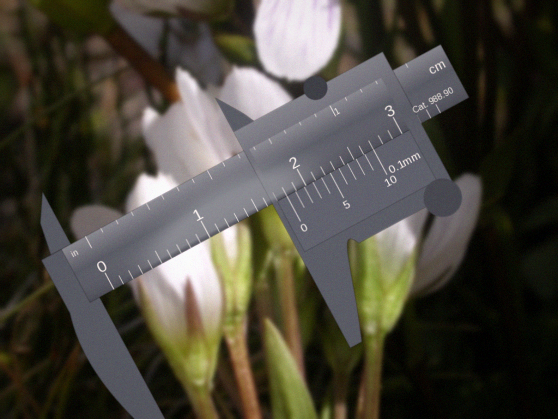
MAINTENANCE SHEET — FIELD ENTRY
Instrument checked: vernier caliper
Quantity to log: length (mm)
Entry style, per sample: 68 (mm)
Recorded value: 18.0 (mm)
